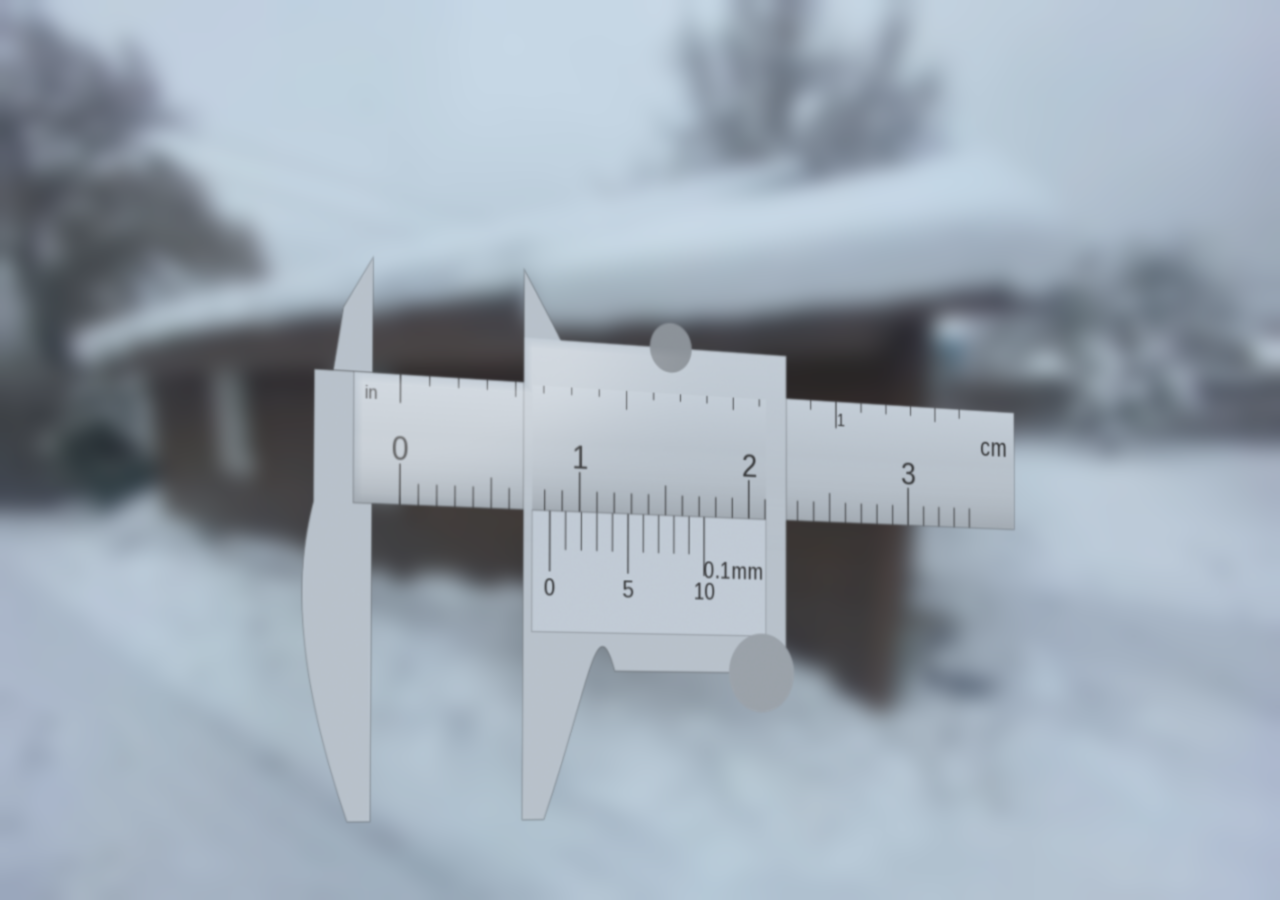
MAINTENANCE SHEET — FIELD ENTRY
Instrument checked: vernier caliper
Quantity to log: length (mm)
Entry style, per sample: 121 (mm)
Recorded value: 8.3 (mm)
